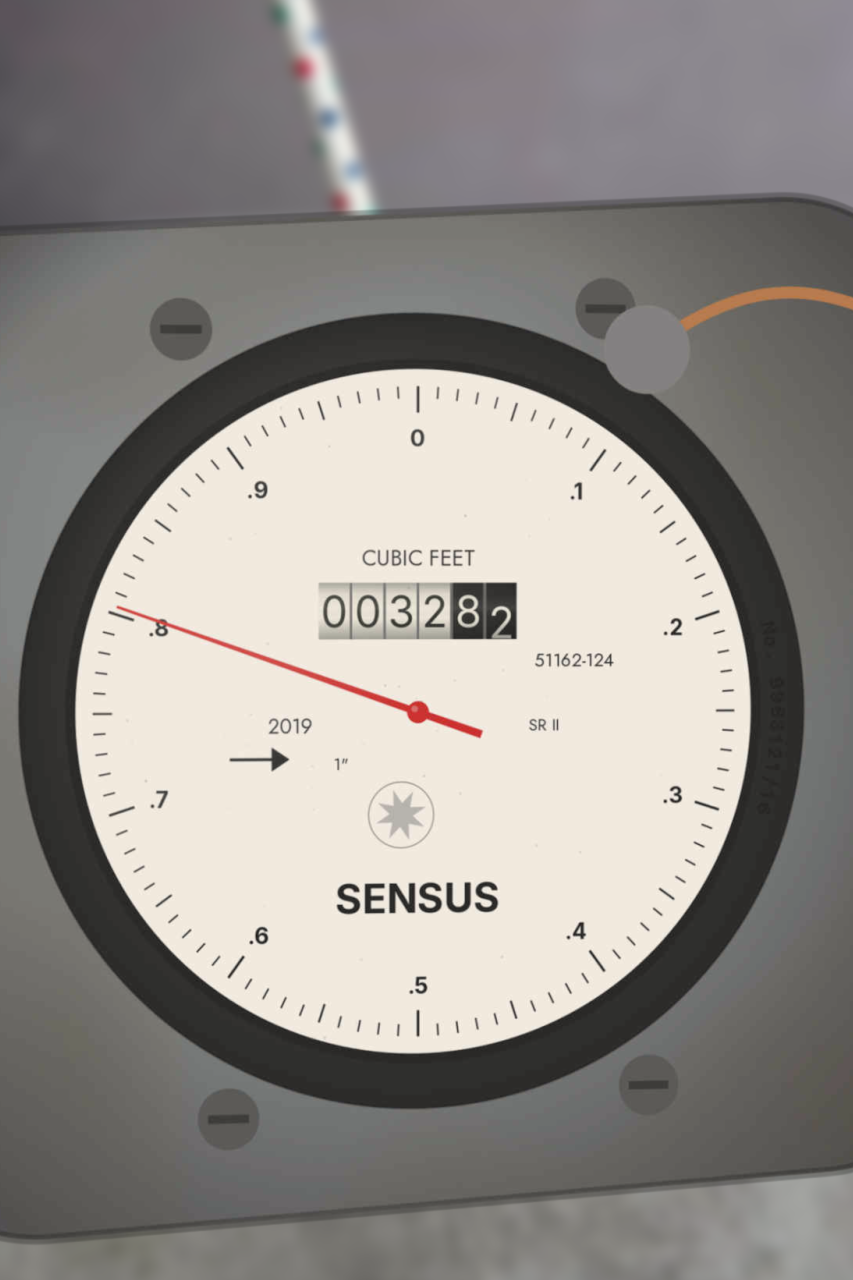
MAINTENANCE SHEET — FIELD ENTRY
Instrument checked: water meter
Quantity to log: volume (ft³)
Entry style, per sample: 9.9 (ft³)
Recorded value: 3281.80 (ft³)
